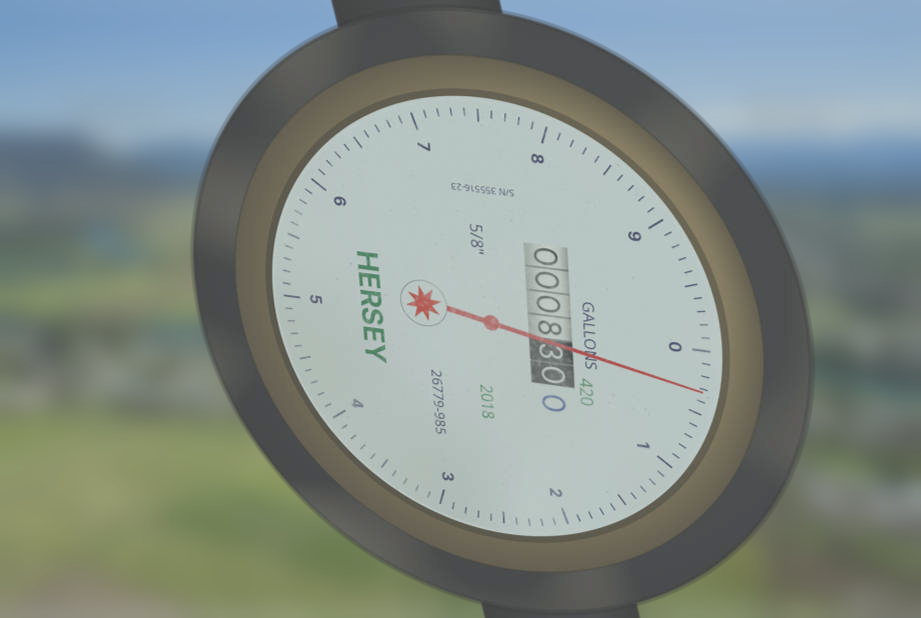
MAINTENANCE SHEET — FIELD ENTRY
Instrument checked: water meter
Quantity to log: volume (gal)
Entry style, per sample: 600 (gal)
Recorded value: 8300.3 (gal)
